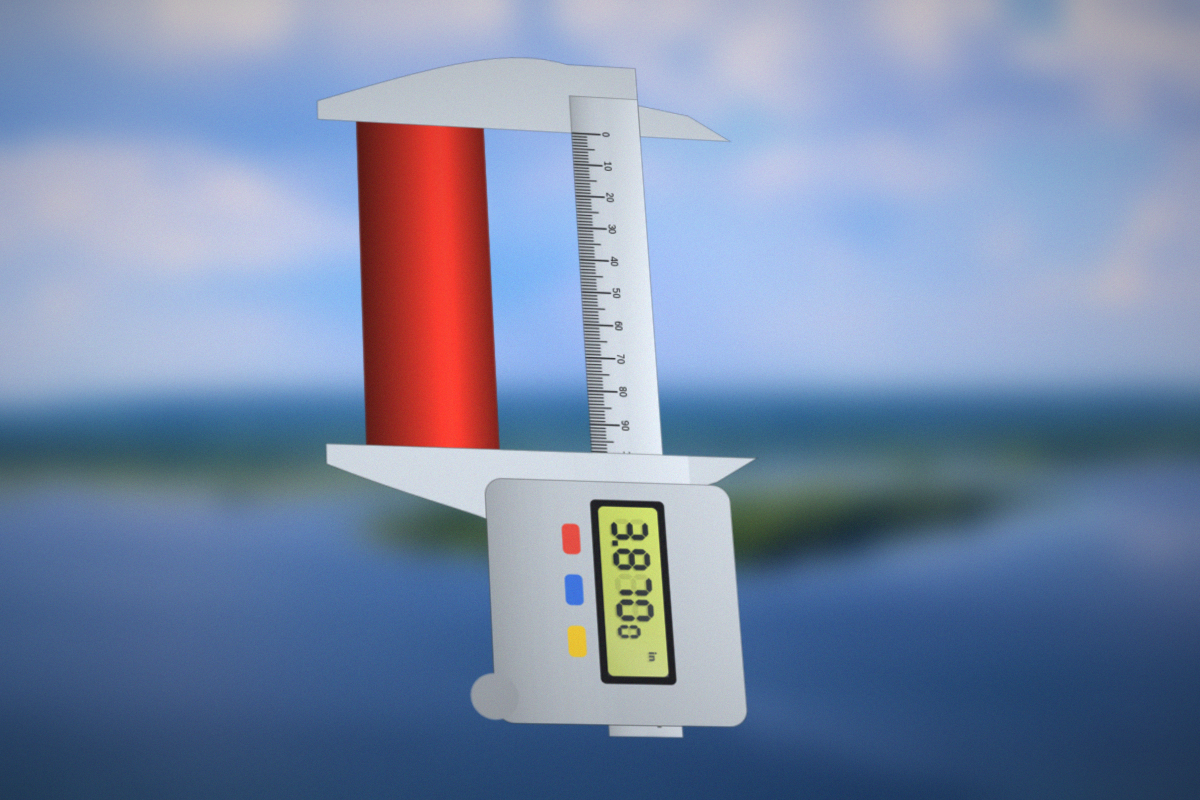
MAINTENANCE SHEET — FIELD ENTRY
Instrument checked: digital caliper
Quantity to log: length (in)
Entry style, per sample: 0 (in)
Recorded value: 3.8700 (in)
